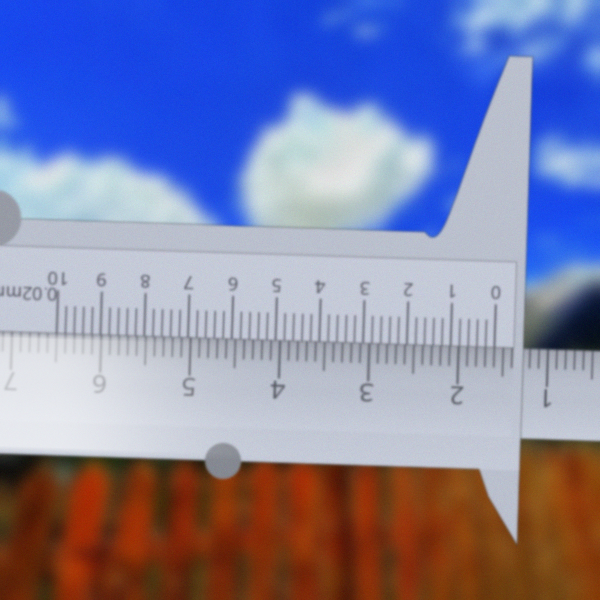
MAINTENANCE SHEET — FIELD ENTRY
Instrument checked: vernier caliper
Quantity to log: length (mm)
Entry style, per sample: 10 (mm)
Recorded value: 16.0 (mm)
